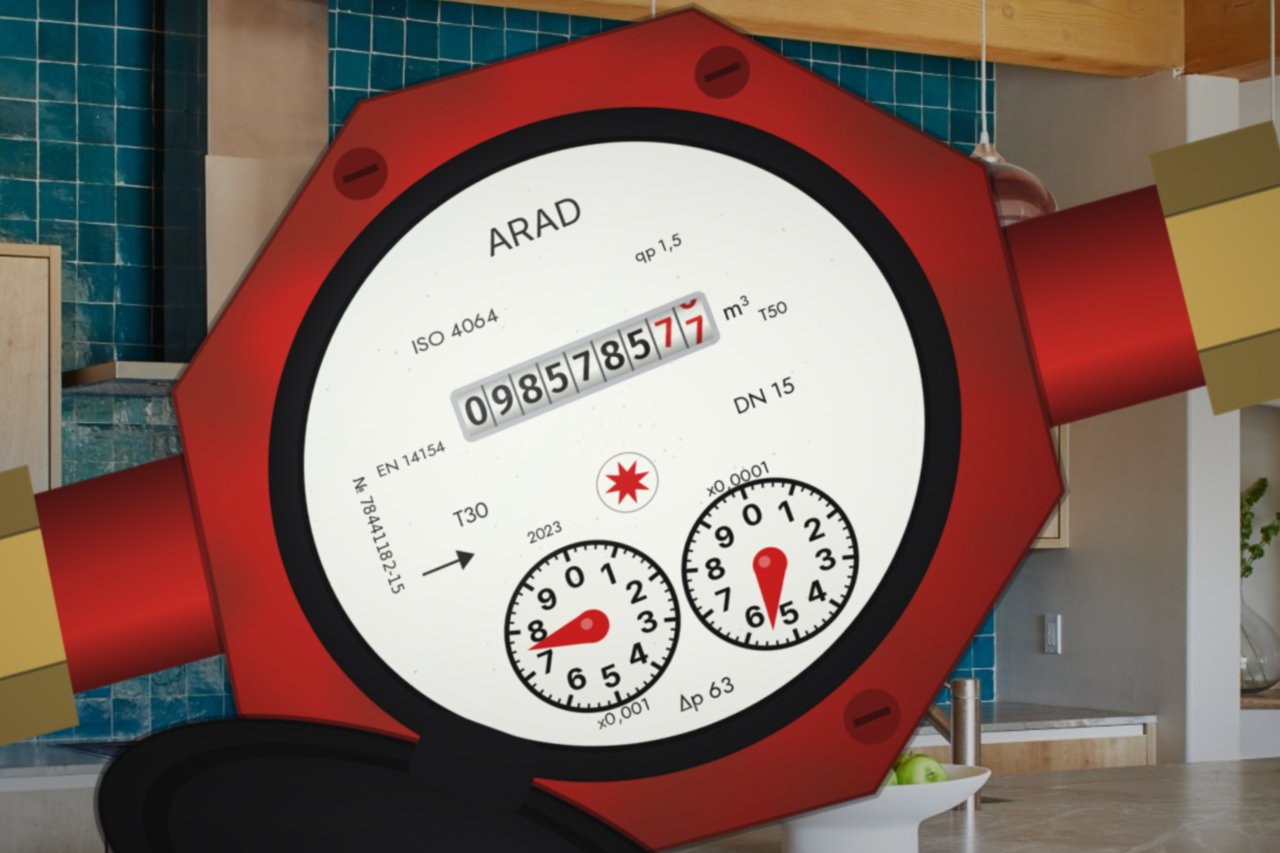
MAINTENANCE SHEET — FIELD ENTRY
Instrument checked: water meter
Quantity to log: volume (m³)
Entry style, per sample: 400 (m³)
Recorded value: 985785.7675 (m³)
